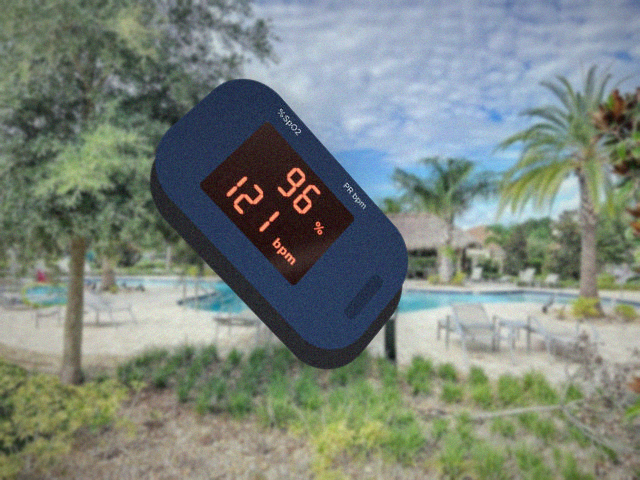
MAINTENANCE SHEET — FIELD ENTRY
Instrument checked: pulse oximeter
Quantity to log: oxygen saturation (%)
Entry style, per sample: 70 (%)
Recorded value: 96 (%)
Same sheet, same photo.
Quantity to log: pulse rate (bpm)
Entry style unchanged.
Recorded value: 121 (bpm)
